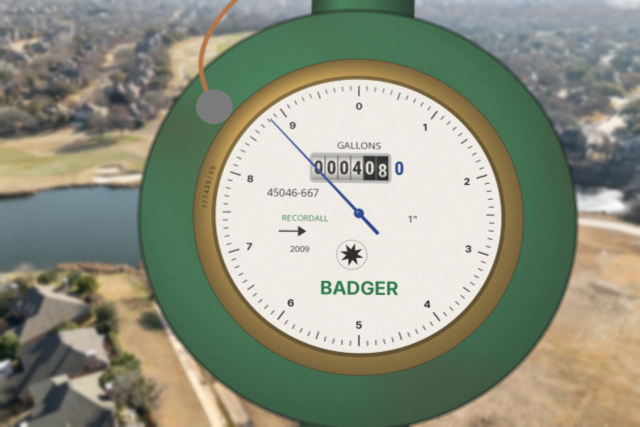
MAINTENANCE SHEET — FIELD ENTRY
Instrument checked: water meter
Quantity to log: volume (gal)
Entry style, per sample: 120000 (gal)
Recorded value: 4078.8 (gal)
